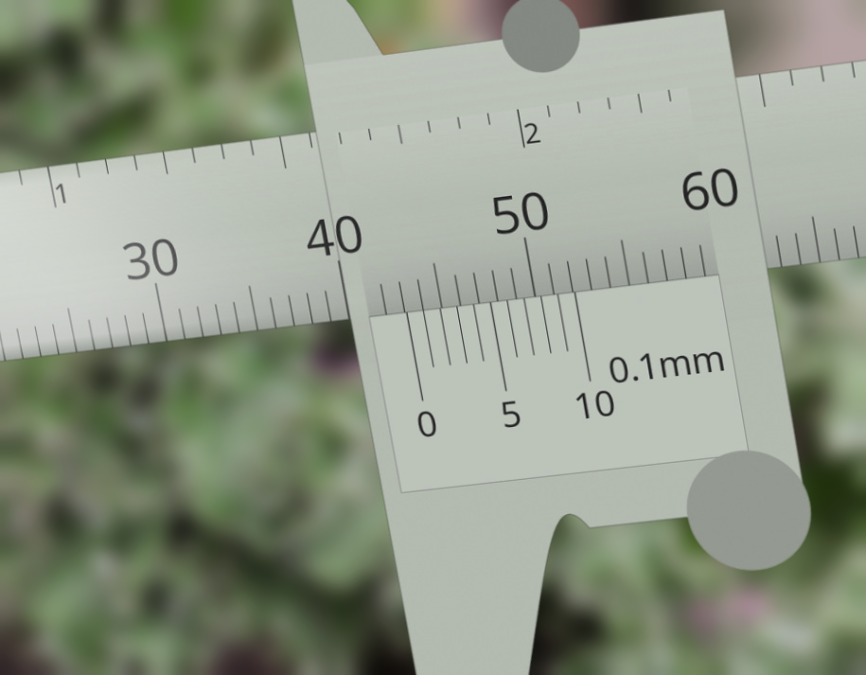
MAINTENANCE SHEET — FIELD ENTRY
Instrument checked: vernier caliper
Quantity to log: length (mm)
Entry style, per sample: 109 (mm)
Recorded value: 43.1 (mm)
